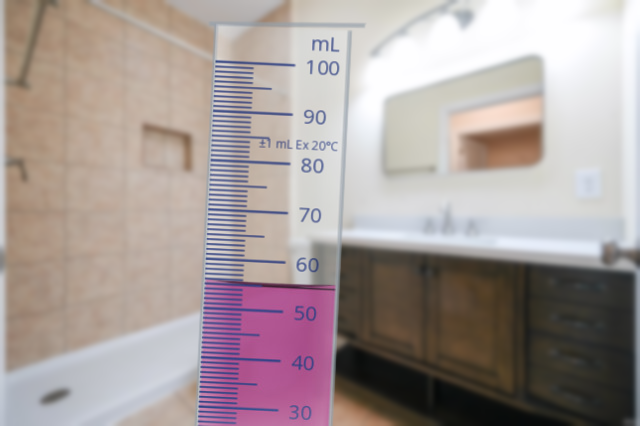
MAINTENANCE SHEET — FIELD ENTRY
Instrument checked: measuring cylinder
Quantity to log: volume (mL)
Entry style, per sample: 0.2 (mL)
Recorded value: 55 (mL)
